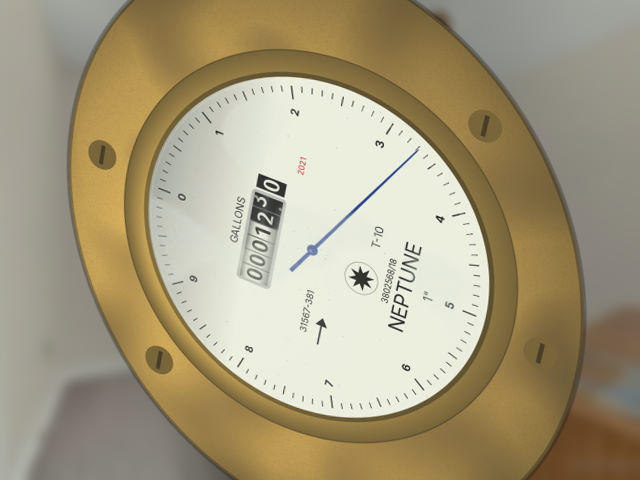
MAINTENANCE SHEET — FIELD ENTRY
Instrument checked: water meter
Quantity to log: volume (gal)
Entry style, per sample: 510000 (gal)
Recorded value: 1233.3 (gal)
